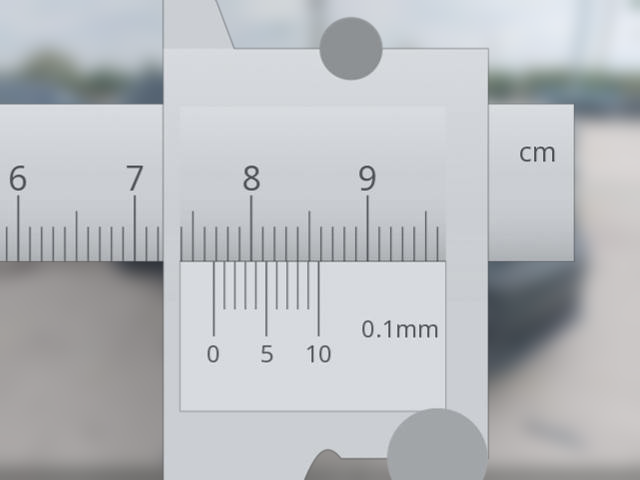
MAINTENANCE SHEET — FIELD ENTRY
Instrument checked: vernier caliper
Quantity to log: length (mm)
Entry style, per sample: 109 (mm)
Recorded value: 76.8 (mm)
